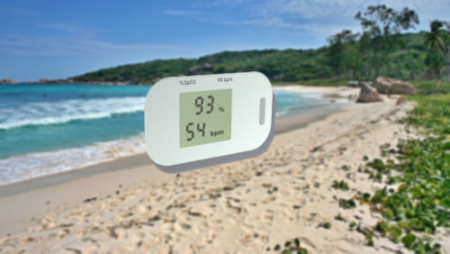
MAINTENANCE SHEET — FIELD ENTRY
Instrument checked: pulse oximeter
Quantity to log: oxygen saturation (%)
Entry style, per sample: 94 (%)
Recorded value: 93 (%)
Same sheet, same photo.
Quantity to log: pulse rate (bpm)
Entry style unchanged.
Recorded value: 54 (bpm)
